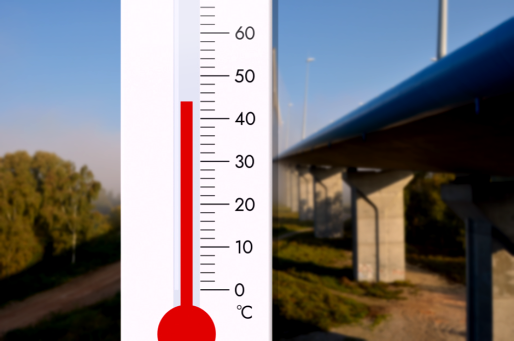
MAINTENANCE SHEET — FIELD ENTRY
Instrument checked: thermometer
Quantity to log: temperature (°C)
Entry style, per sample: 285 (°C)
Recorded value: 44 (°C)
